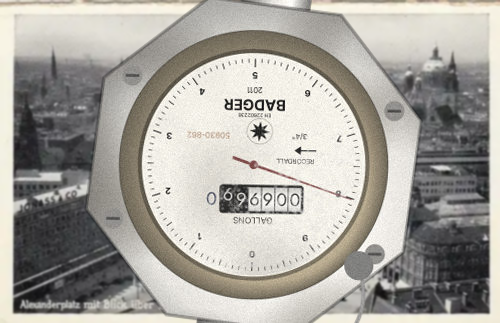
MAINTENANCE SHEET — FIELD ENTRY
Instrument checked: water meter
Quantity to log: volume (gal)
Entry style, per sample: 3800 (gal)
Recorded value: 69688.0 (gal)
